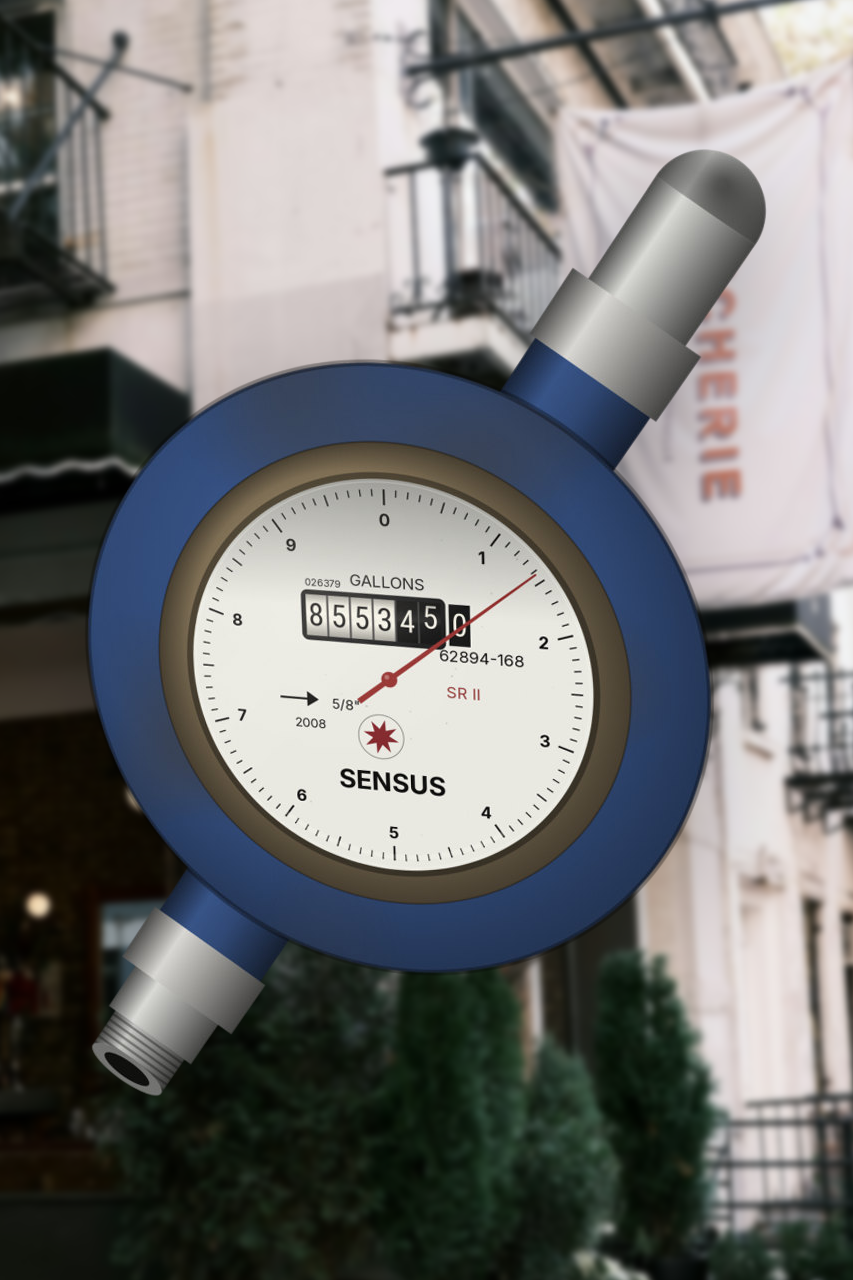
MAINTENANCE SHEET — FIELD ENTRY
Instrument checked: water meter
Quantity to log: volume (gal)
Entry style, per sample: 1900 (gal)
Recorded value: 8553451.4 (gal)
